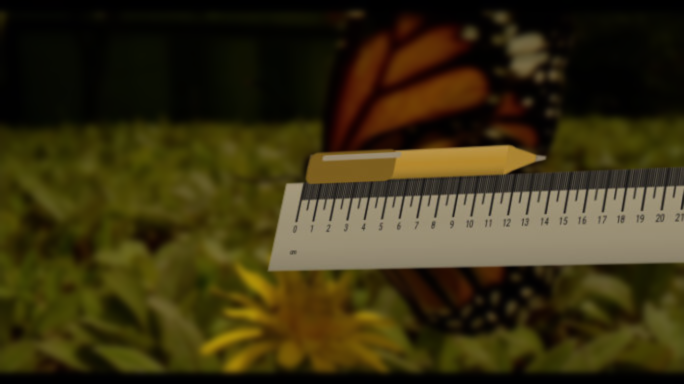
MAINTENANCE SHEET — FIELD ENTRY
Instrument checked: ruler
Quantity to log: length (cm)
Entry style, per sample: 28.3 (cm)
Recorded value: 13.5 (cm)
